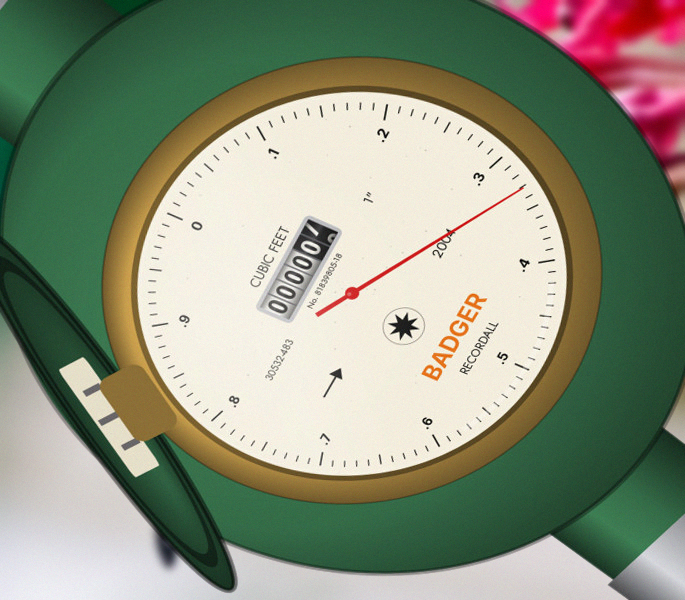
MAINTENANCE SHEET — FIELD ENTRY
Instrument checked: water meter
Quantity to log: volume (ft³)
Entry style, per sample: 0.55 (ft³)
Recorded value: 7.33 (ft³)
